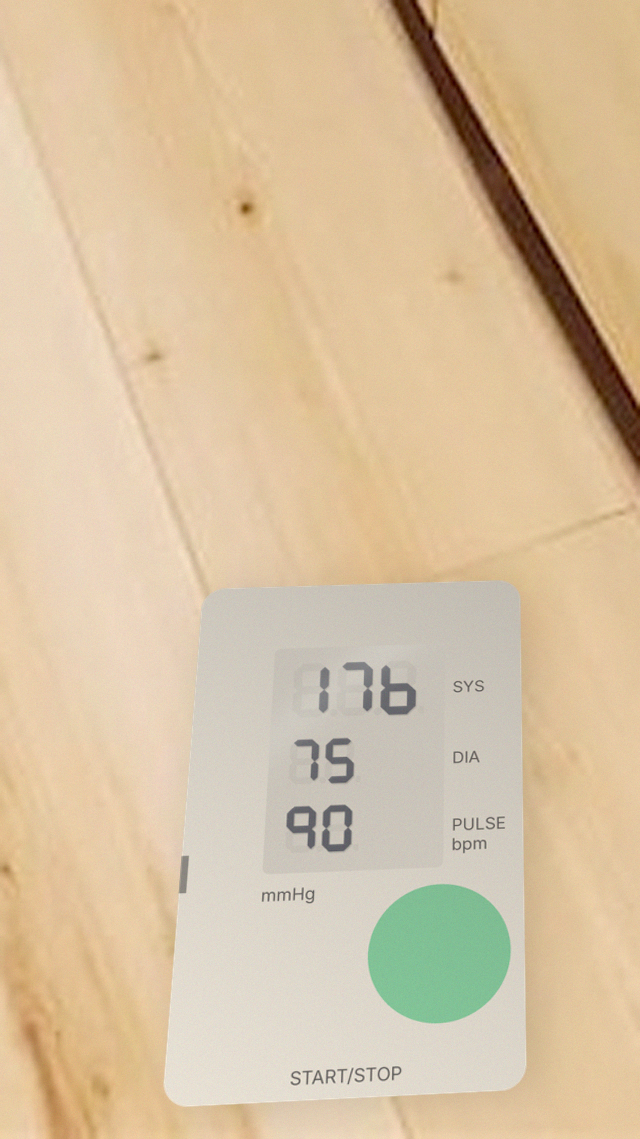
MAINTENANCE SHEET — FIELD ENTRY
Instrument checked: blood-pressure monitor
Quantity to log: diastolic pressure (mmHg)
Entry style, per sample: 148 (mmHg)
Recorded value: 75 (mmHg)
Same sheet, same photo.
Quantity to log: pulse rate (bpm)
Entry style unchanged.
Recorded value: 90 (bpm)
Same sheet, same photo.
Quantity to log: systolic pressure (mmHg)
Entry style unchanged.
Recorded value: 176 (mmHg)
